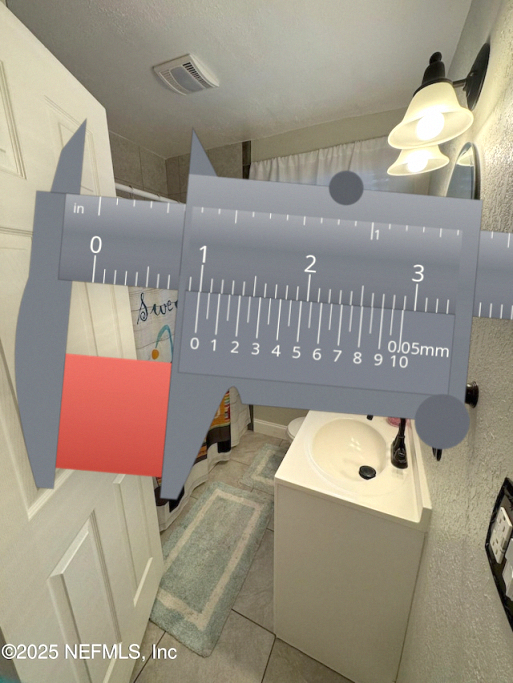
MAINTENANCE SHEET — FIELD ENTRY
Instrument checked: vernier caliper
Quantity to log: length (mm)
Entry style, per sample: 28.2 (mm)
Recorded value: 9.9 (mm)
